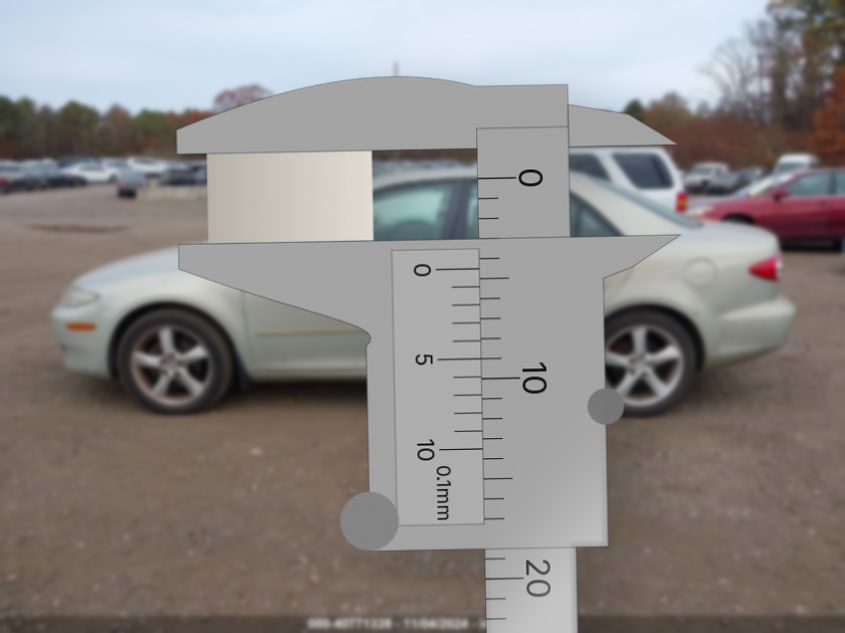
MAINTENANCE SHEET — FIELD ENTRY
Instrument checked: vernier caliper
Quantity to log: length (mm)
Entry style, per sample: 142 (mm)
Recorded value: 4.5 (mm)
